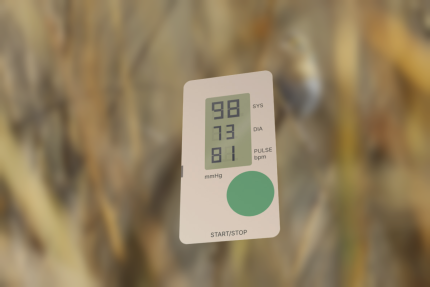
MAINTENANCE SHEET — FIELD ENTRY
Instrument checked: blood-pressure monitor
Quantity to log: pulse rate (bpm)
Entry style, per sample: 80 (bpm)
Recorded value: 81 (bpm)
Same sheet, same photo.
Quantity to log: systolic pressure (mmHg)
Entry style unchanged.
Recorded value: 98 (mmHg)
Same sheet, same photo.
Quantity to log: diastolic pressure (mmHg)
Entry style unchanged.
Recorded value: 73 (mmHg)
